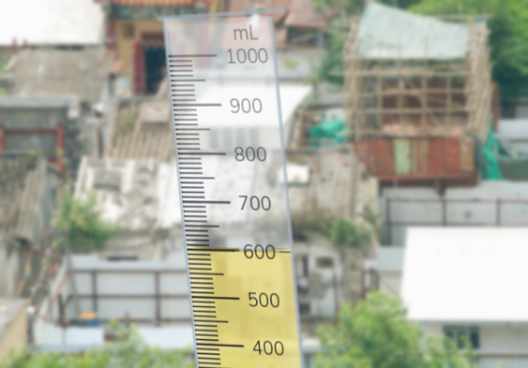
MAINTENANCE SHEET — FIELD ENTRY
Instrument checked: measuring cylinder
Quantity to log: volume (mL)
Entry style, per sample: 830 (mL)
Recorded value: 600 (mL)
